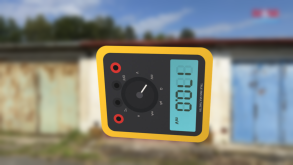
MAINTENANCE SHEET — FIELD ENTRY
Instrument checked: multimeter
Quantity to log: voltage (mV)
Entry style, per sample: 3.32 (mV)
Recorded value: 170.0 (mV)
